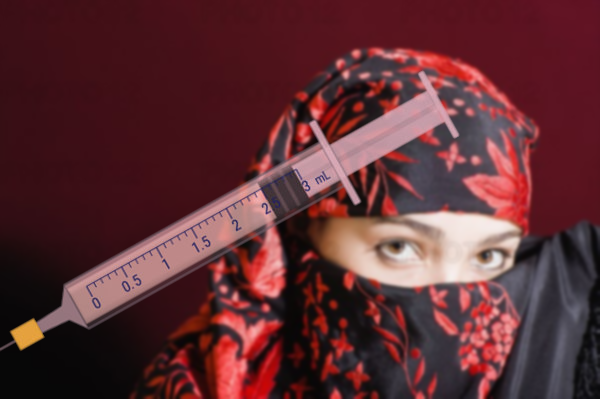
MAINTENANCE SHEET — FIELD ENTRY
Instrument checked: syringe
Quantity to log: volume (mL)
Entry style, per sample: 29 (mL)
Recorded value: 2.5 (mL)
